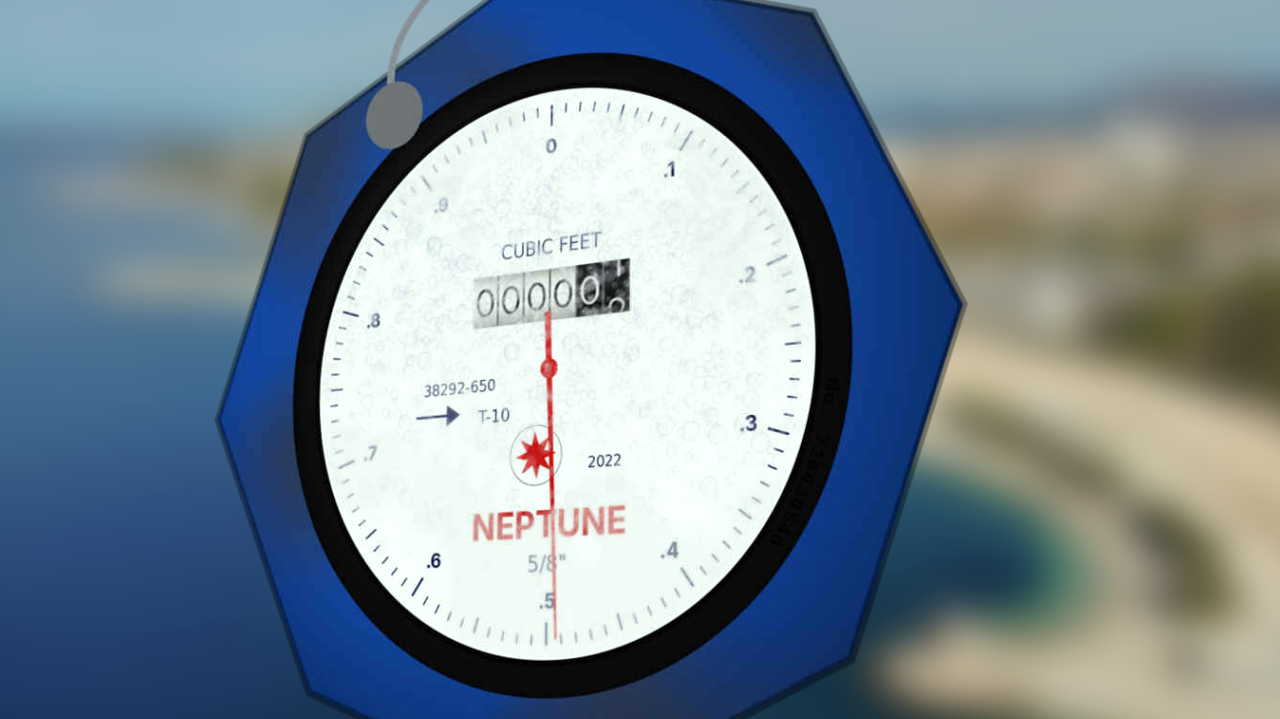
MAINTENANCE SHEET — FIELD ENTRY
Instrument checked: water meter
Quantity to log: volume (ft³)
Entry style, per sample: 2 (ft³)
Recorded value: 1.49 (ft³)
